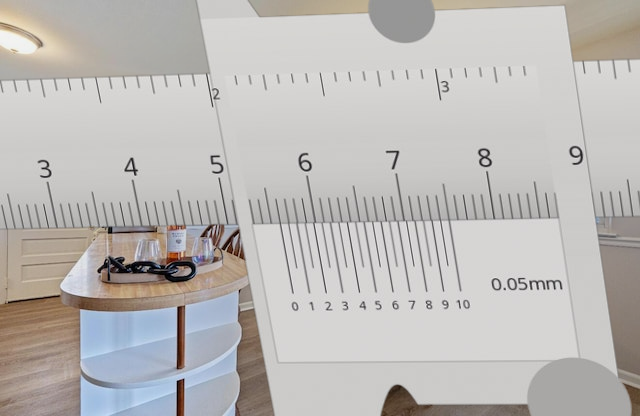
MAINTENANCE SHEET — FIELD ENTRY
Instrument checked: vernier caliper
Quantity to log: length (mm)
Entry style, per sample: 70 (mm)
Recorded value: 56.0 (mm)
